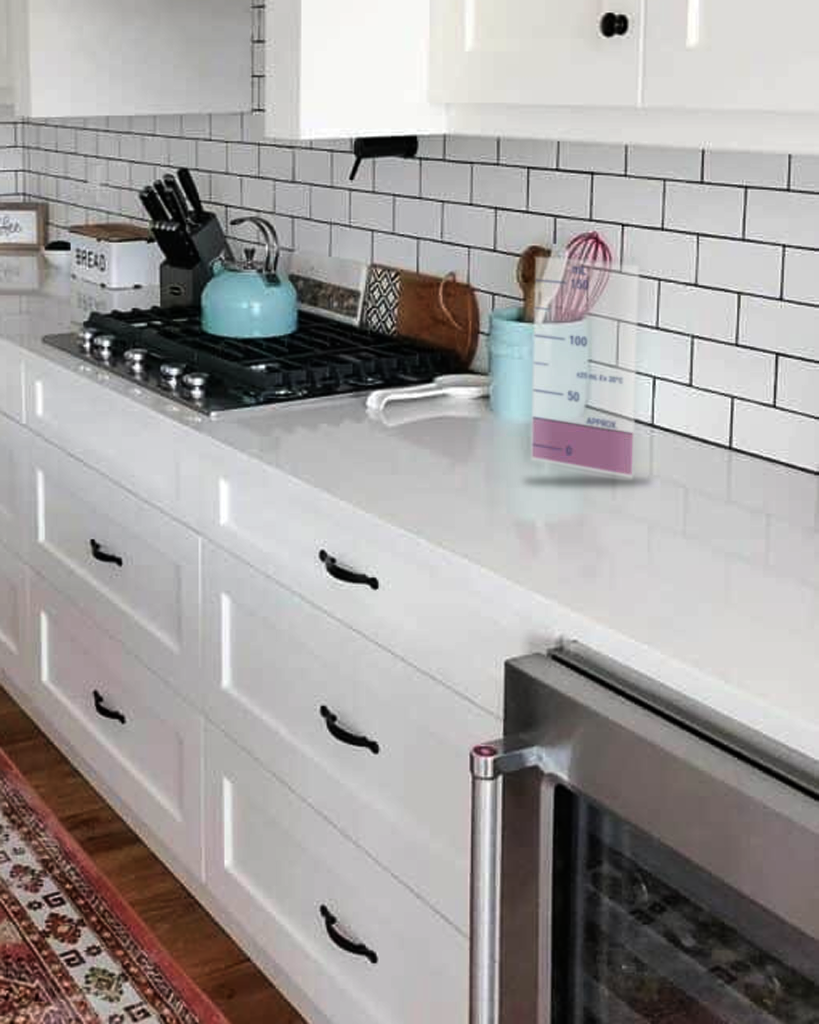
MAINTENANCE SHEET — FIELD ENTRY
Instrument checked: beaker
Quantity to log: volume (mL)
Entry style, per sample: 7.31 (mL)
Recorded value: 25 (mL)
